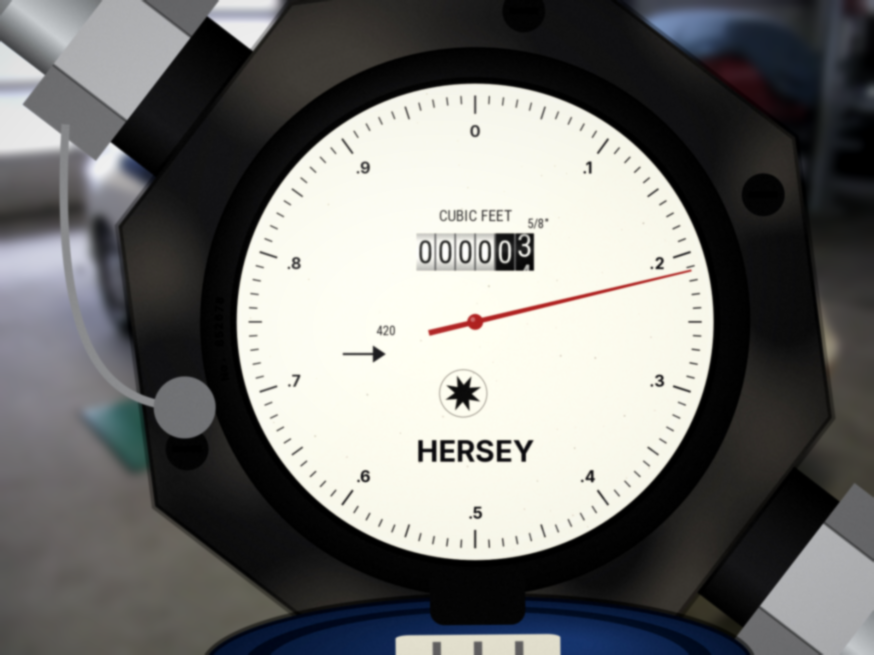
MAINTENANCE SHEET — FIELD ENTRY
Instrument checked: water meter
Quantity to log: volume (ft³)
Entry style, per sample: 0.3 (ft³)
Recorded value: 3.21 (ft³)
